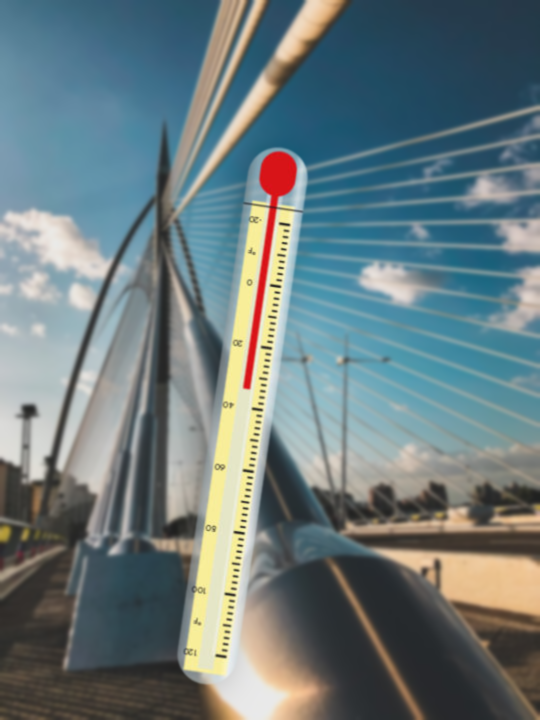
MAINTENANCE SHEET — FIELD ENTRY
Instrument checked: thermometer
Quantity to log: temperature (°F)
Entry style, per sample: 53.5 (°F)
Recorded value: 34 (°F)
